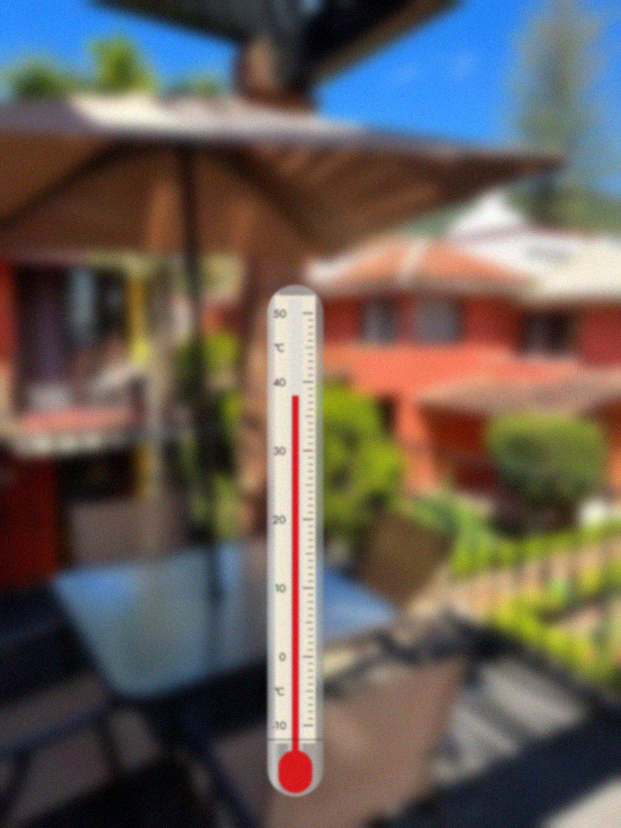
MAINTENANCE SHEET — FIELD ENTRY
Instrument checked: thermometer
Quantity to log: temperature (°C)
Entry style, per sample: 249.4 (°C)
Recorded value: 38 (°C)
